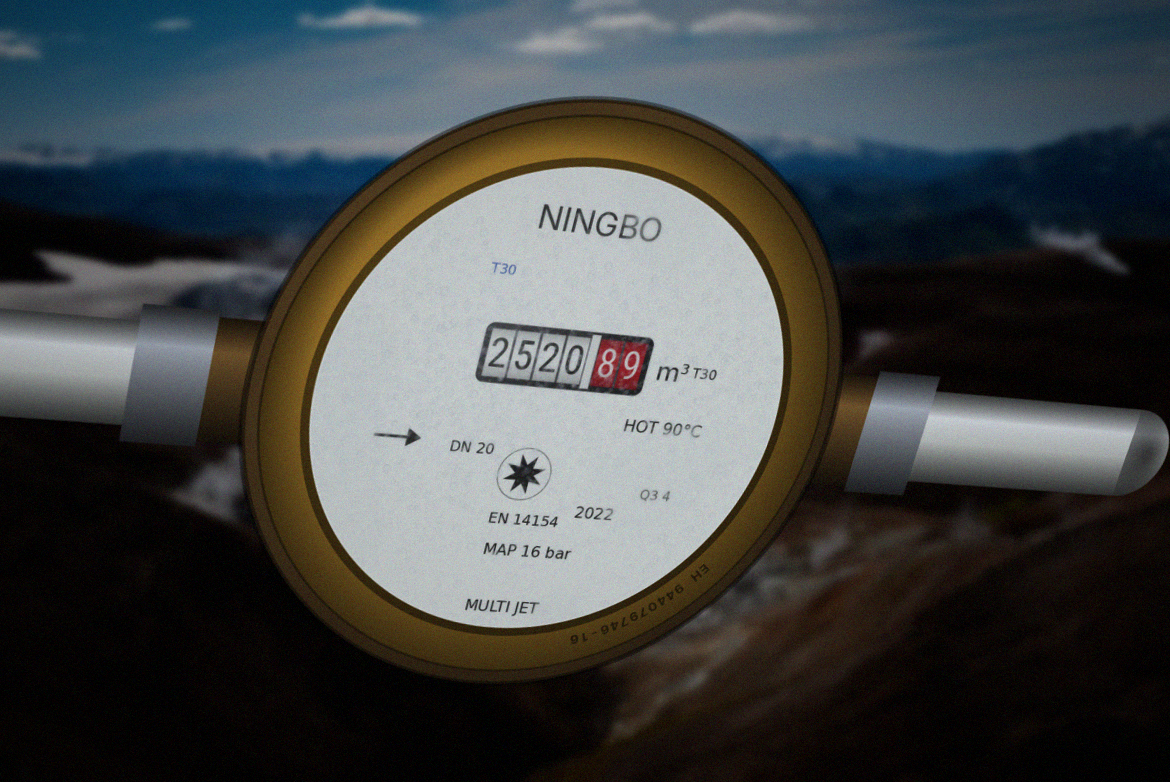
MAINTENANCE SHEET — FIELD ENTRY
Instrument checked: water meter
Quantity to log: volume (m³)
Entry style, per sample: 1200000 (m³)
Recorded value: 2520.89 (m³)
